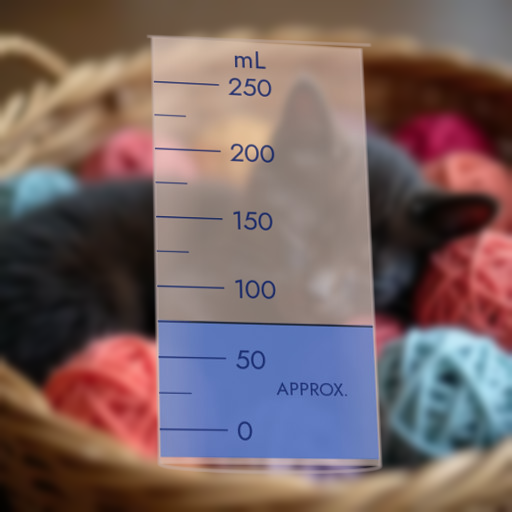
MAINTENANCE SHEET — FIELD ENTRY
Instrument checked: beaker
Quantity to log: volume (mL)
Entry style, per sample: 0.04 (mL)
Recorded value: 75 (mL)
